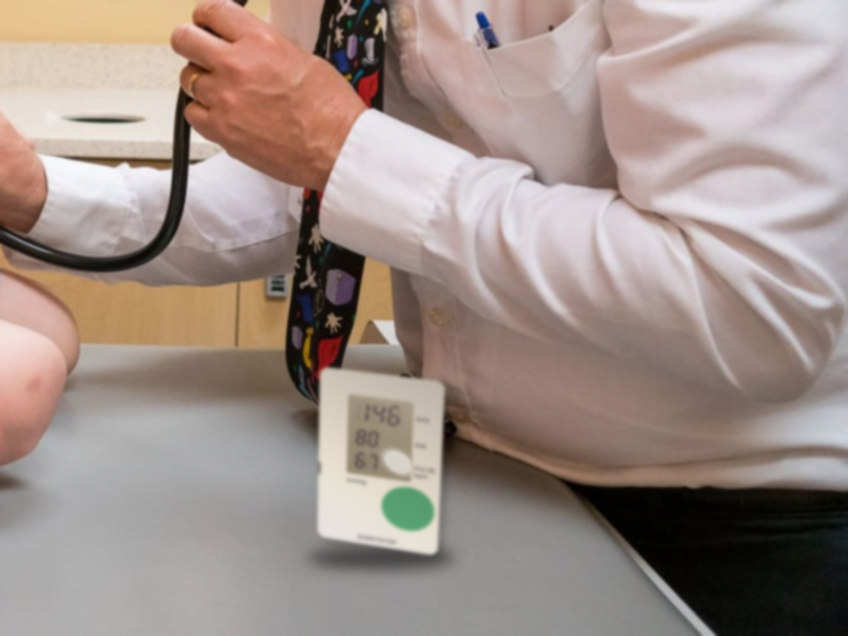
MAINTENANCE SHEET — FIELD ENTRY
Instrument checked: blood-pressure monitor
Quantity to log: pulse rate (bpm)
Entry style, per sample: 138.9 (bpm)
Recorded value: 67 (bpm)
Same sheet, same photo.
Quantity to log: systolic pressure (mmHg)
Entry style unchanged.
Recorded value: 146 (mmHg)
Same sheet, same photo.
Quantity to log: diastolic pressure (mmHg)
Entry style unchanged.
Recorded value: 80 (mmHg)
